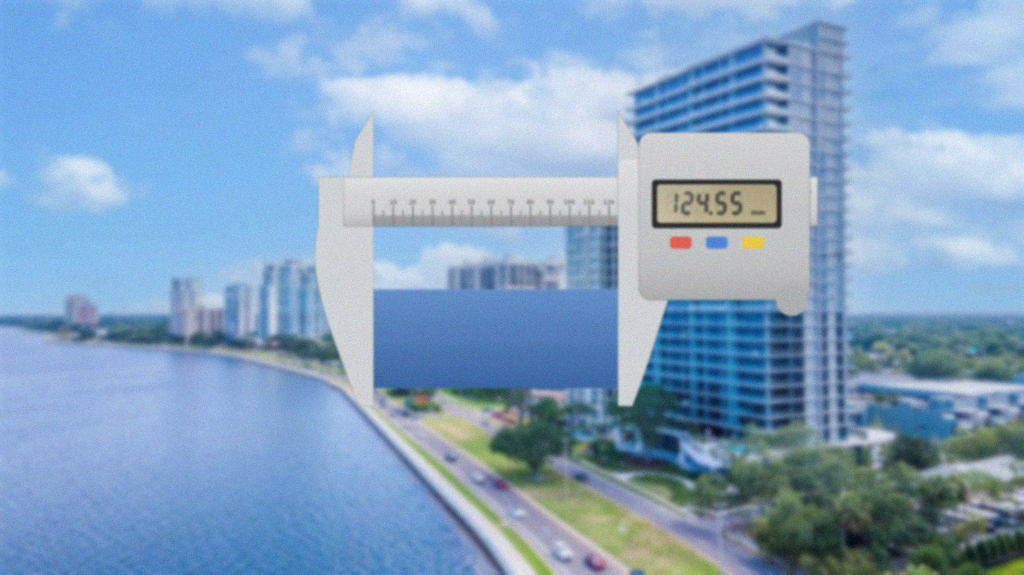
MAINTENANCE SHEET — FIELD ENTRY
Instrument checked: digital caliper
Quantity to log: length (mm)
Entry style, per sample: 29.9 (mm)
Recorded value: 124.55 (mm)
